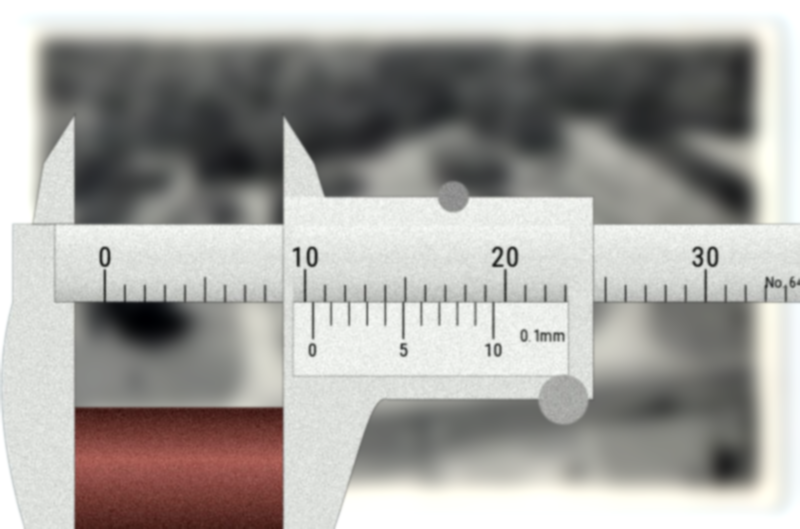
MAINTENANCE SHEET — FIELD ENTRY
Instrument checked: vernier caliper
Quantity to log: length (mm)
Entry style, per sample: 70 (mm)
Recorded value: 10.4 (mm)
